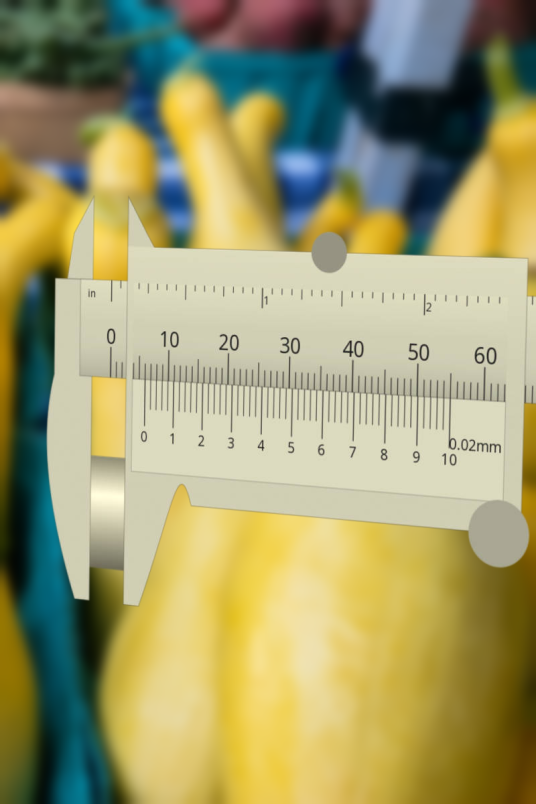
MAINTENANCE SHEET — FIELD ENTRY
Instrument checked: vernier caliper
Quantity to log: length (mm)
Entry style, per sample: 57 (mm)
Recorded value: 6.0 (mm)
